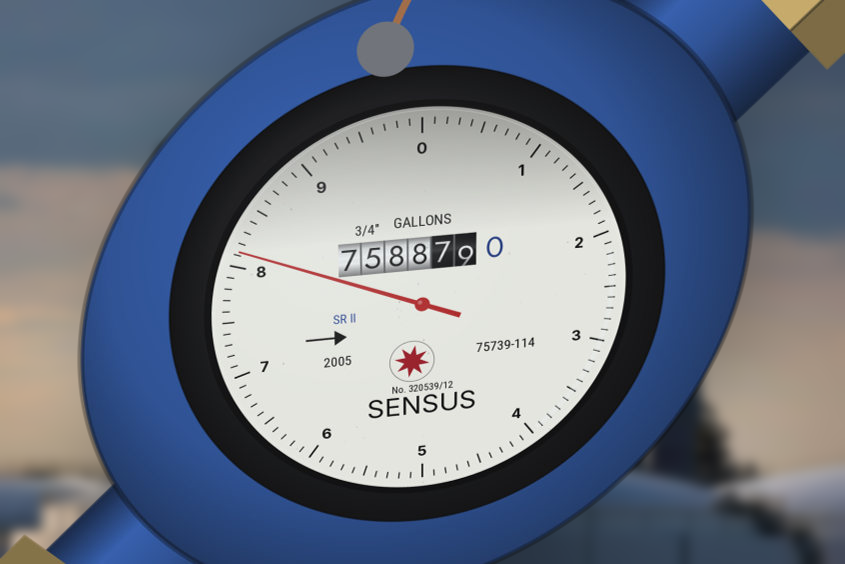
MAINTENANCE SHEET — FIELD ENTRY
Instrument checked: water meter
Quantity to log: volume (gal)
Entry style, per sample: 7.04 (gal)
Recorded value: 7588788.1 (gal)
